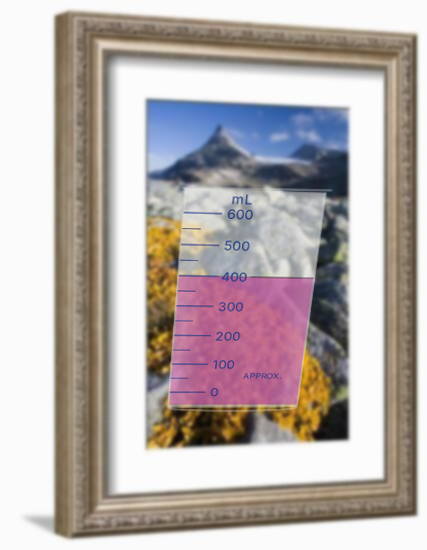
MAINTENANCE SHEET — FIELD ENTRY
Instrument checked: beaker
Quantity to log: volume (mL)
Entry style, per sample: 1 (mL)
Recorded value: 400 (mL)
